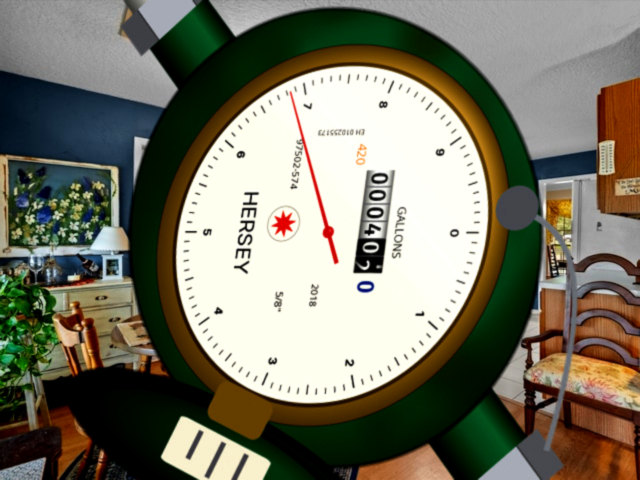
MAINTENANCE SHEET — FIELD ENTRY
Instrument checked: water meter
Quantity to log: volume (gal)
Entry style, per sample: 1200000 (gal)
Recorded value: 4016.8 (gal)
